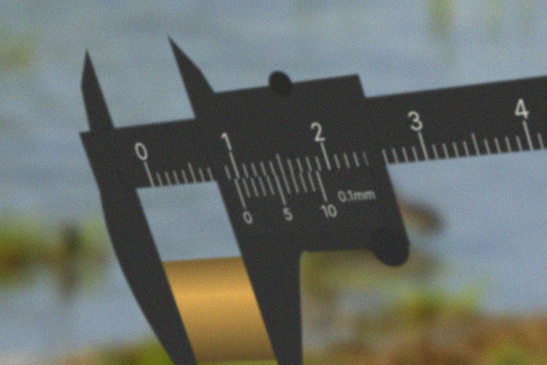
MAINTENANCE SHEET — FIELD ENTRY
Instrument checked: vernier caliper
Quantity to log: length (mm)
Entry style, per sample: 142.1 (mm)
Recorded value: 9.6 (mm)
